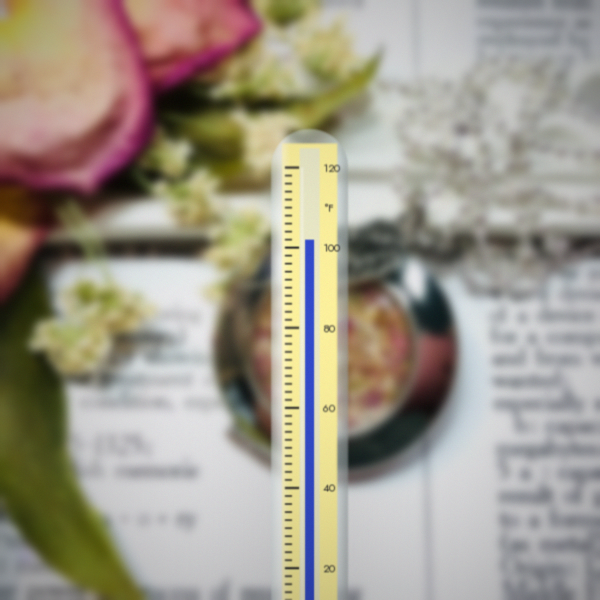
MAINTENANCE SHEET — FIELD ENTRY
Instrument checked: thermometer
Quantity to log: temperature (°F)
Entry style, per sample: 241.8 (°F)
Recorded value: 102 (°F)
